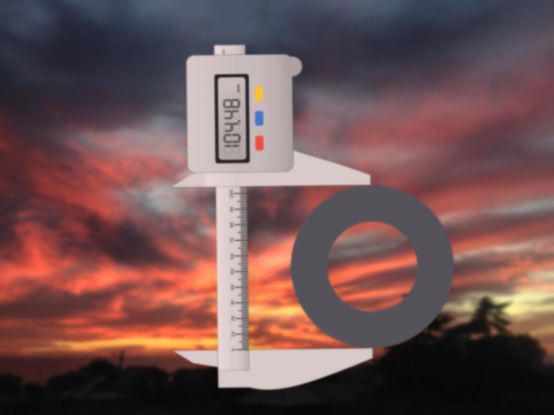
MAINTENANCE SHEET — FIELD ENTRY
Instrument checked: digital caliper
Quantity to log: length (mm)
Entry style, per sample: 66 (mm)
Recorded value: 104.48 (mm)
